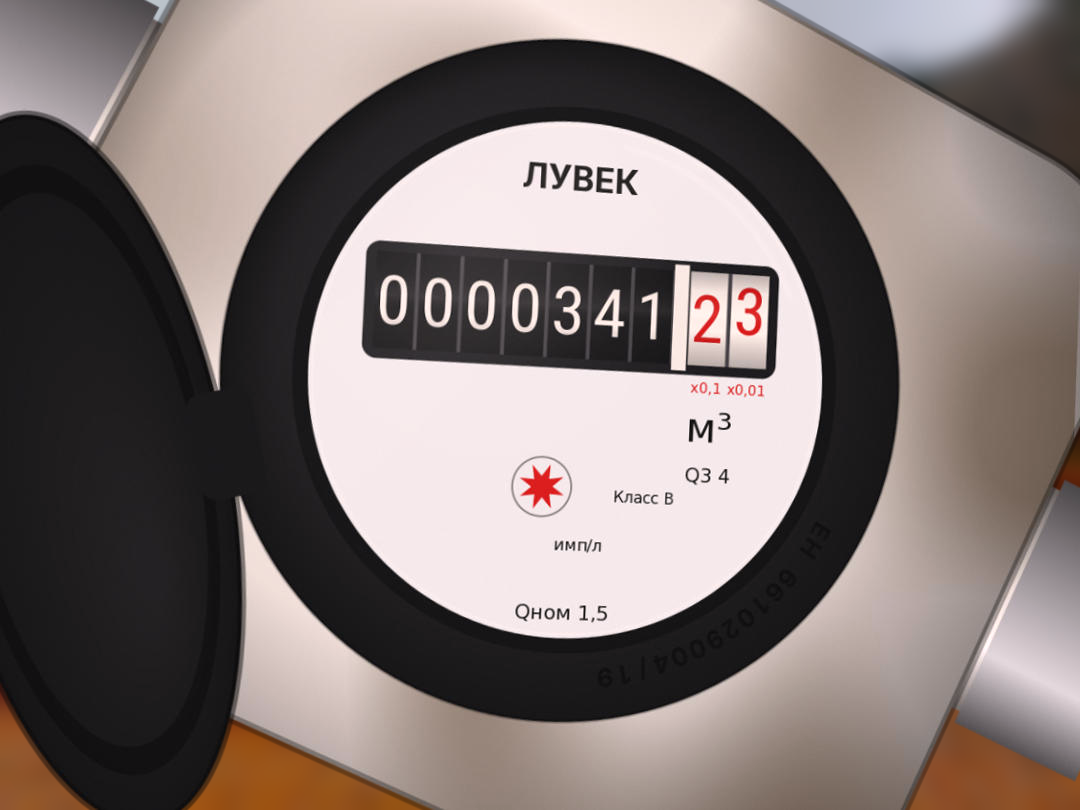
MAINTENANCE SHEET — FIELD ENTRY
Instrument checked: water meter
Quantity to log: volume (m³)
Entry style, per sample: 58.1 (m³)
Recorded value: 341.23 (m³)
